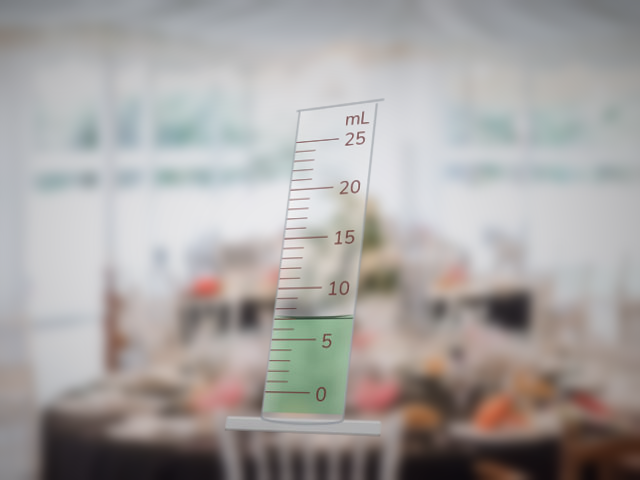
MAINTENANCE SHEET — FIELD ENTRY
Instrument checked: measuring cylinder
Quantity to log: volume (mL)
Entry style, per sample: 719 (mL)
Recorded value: 7 (mL)
